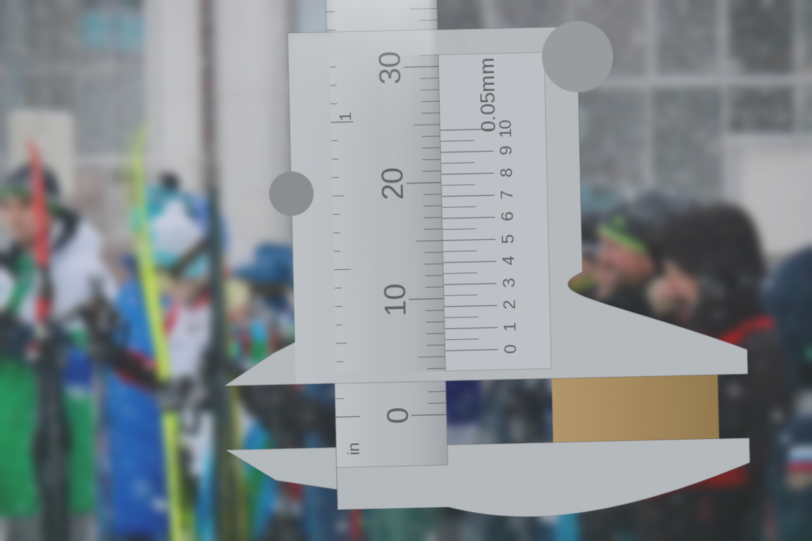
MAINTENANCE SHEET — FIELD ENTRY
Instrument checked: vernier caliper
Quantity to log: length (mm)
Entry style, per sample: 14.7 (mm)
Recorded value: 5.5 (mm)
